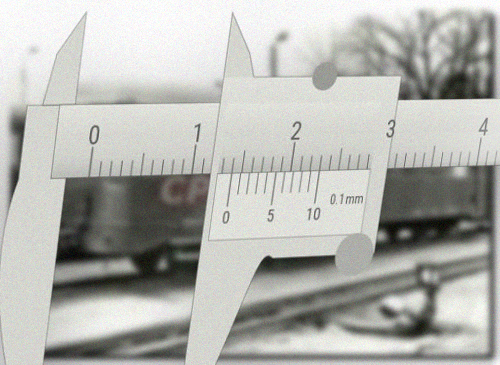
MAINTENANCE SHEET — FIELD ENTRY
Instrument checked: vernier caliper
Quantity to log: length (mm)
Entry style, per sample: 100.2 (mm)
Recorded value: 14.0 (mm)
